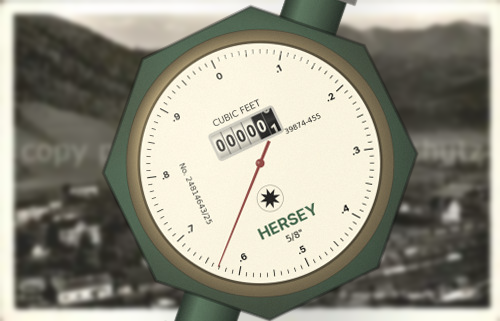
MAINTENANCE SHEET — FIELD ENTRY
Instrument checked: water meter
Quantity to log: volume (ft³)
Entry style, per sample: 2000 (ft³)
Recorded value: 0.63 (ft³)
